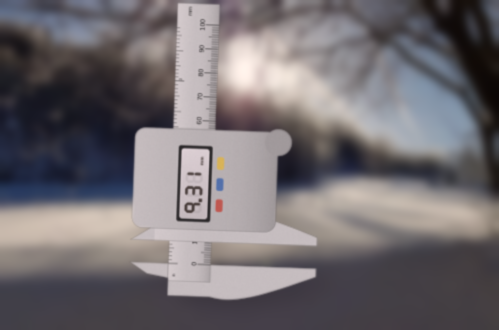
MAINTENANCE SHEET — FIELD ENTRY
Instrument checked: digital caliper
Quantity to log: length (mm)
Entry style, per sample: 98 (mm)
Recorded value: 9.31 (mm)
